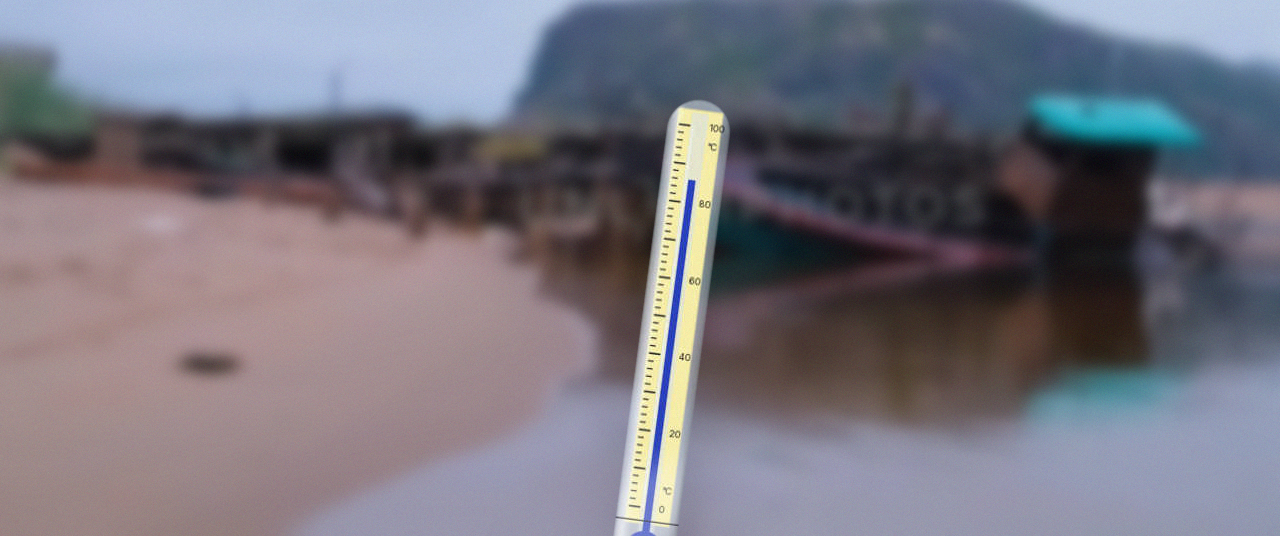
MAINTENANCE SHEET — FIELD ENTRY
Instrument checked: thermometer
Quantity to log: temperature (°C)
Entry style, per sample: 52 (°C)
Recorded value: 86 (°C)
